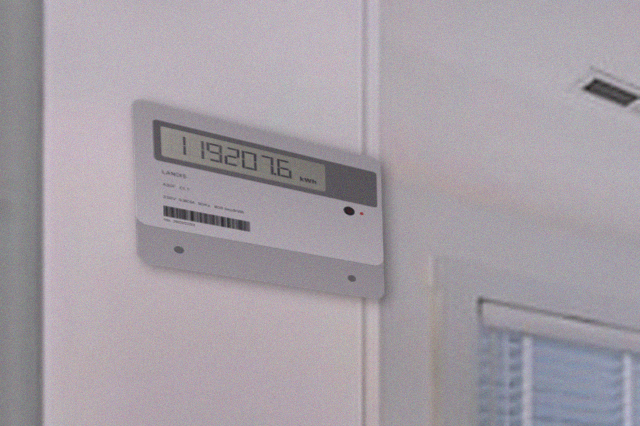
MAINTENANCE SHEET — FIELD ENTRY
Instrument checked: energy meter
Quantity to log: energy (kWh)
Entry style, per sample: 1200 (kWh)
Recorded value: 119207.6 (kWh)
